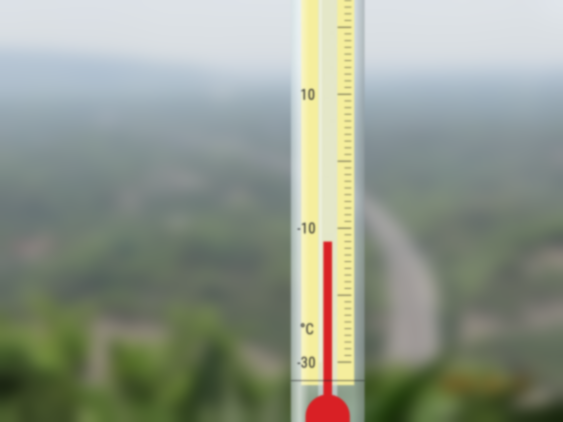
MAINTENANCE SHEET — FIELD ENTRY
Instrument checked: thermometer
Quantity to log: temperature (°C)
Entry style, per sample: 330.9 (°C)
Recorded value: -12 (°C)
